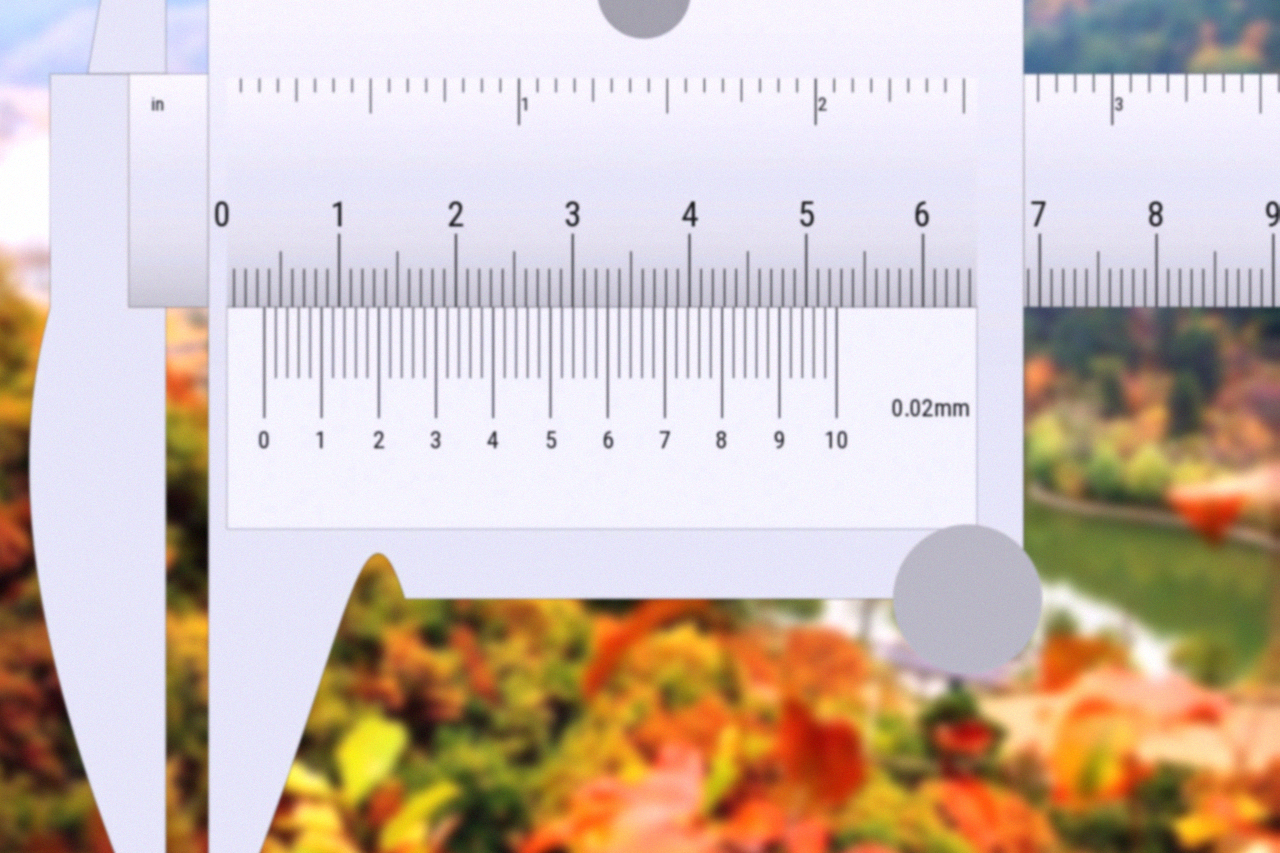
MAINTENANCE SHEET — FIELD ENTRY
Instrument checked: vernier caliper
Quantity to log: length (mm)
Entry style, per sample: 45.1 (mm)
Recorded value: 3.6 (mm)
